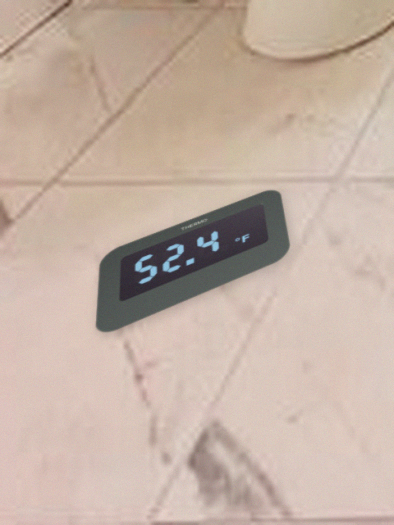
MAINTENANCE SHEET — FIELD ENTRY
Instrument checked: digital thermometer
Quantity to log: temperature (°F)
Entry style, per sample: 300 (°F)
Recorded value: 52.4 (°F)
